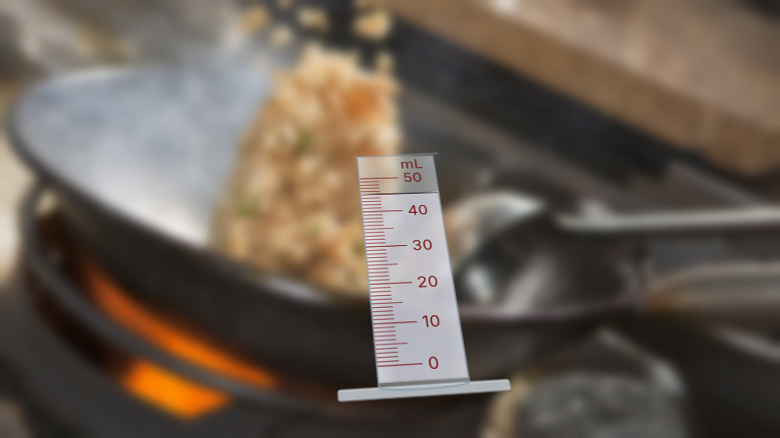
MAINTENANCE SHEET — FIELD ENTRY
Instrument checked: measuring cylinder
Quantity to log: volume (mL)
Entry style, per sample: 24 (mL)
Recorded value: 45 (mL)
